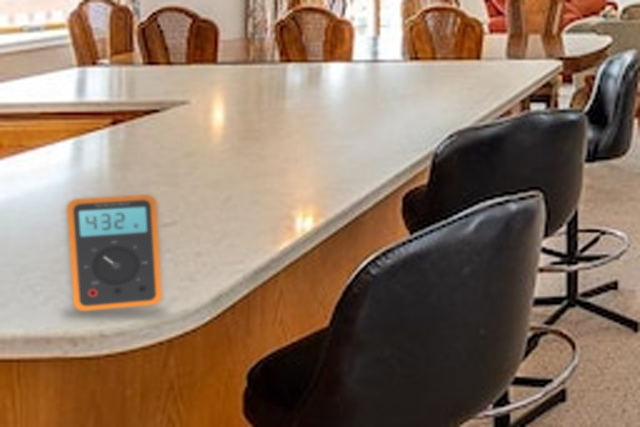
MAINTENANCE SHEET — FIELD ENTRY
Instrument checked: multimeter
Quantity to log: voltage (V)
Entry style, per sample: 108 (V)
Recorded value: 432 (V)
